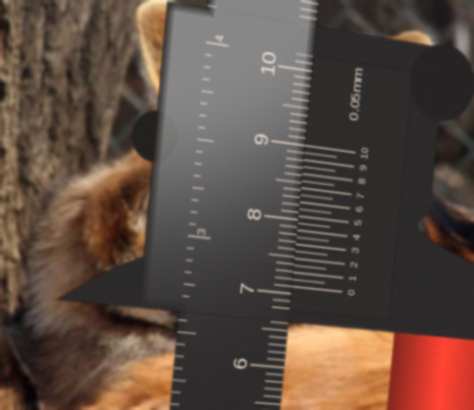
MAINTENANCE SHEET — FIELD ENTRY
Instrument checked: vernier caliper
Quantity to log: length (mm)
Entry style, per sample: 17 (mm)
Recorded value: 71.0 (mm)
